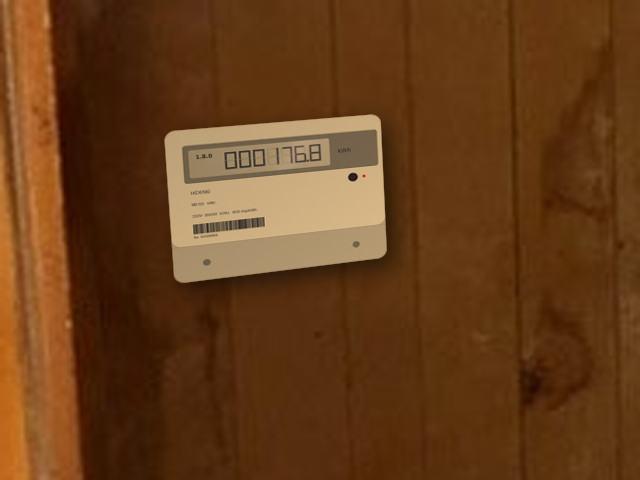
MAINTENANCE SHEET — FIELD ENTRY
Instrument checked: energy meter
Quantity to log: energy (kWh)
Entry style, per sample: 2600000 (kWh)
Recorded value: 176.8 (kWh)
